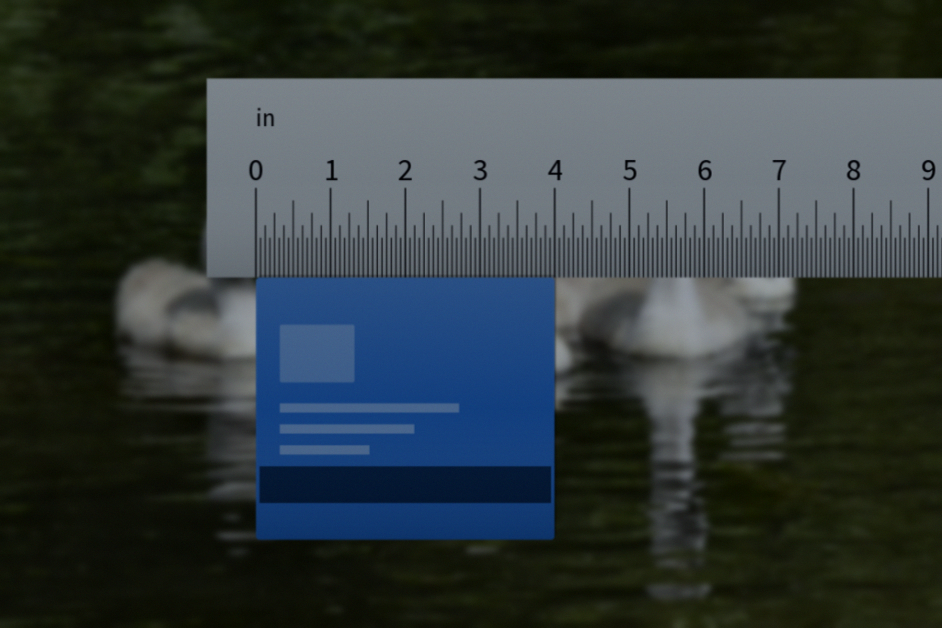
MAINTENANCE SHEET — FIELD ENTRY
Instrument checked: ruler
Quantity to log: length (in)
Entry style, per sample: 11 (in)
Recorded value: 4 (in)
